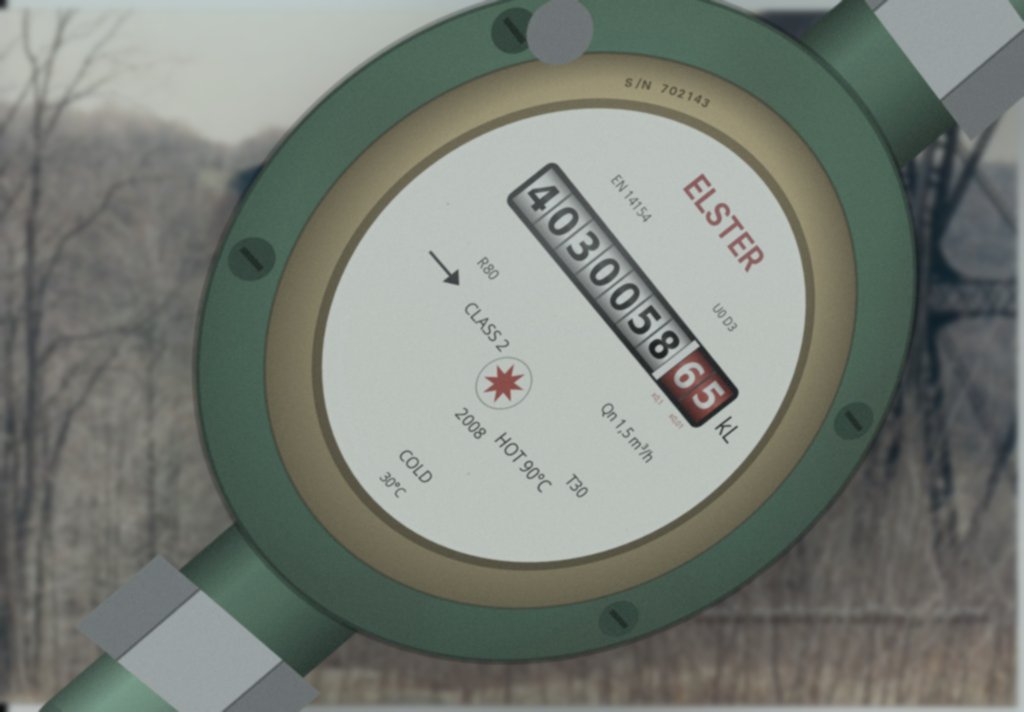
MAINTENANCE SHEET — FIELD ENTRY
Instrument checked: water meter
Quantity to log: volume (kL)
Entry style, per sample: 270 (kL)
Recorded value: 4030058.65 (kL)
